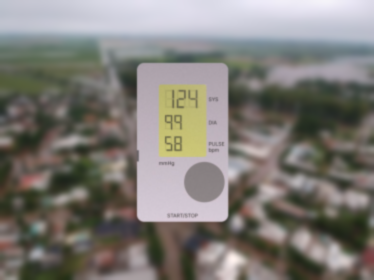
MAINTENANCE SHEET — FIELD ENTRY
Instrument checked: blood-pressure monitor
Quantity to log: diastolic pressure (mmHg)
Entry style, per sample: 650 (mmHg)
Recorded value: 99 (mmHg)
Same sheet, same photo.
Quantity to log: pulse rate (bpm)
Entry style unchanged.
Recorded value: 58 (bpm)
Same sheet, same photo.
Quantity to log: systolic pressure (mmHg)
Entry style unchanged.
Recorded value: 124 (mmHg)
